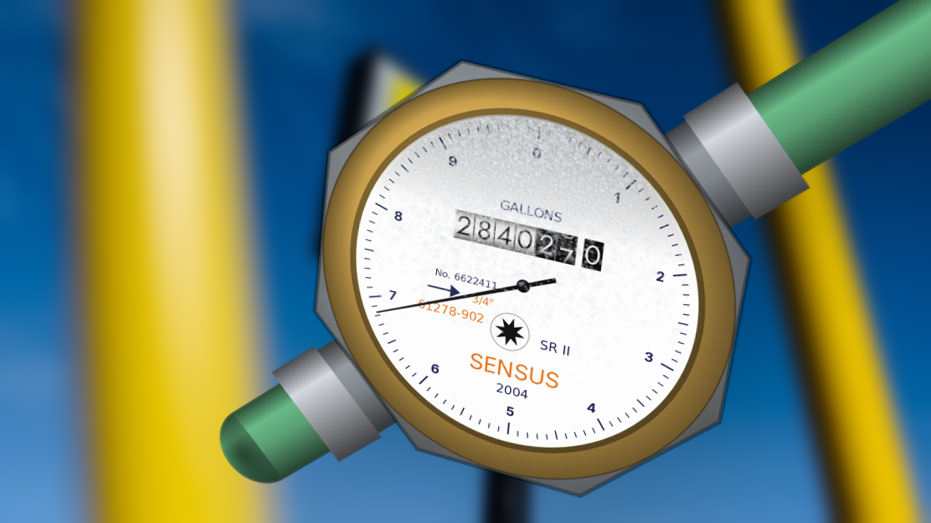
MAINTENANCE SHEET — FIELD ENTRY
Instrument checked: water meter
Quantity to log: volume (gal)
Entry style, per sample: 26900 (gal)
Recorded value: 2840266.8 (gal)
